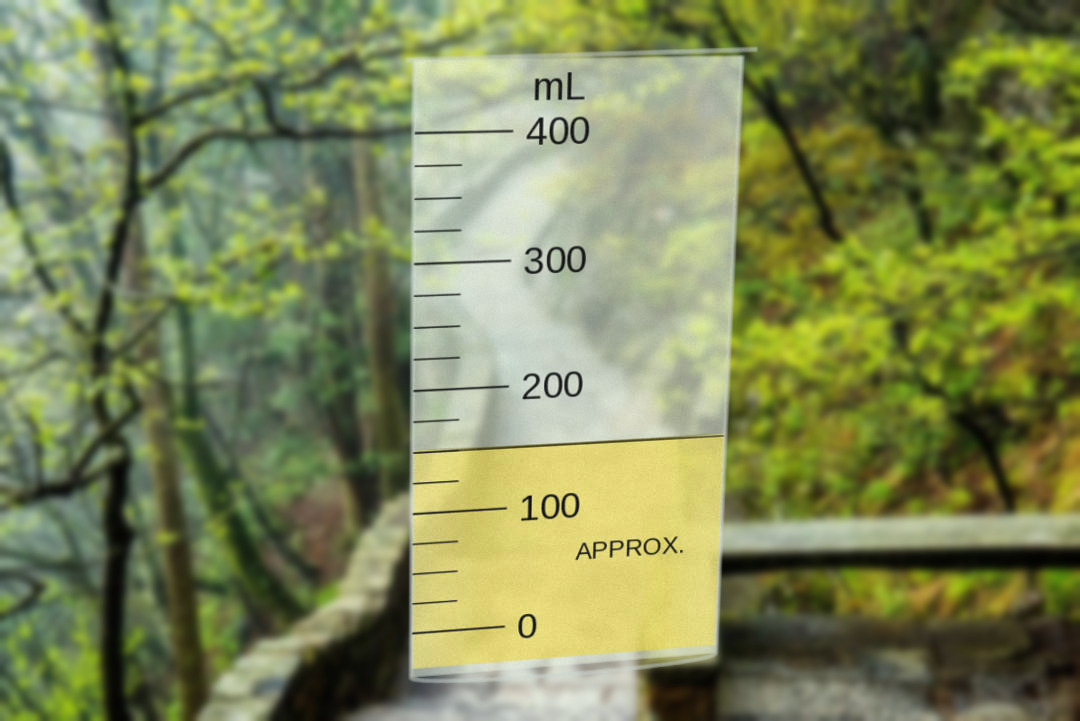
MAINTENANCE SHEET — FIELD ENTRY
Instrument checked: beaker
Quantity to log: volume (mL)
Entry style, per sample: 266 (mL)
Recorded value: 150 (mL)
